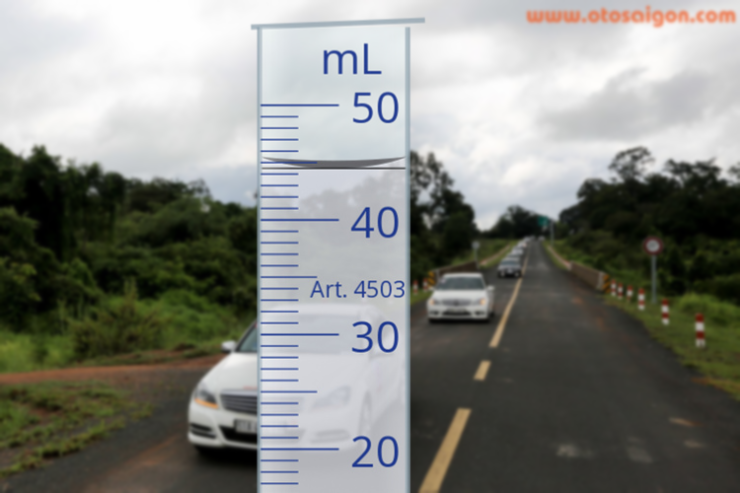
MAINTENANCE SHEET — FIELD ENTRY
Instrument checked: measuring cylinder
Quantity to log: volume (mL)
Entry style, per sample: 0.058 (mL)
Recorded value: 44.5 (mL)
